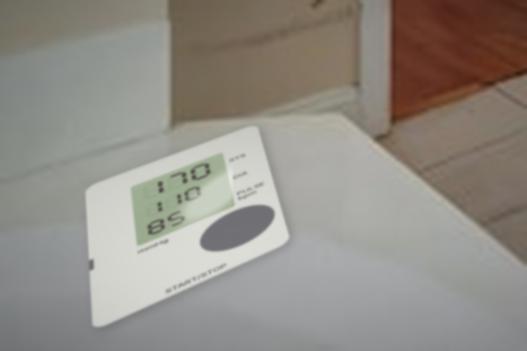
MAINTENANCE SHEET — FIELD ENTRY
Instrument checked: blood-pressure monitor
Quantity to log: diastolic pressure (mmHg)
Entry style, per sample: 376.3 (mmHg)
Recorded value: 110 (mmHg)
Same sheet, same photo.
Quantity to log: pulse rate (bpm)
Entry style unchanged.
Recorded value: 85 (bpm)
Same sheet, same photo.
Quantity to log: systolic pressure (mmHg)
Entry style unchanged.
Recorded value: 170 (mmHg)
